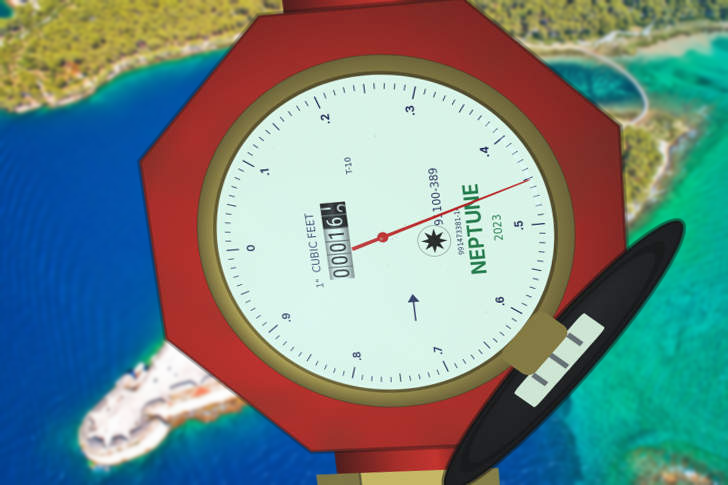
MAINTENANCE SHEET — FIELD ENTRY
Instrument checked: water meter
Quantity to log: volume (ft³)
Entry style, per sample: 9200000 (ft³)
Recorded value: 161.45 (ft³)
